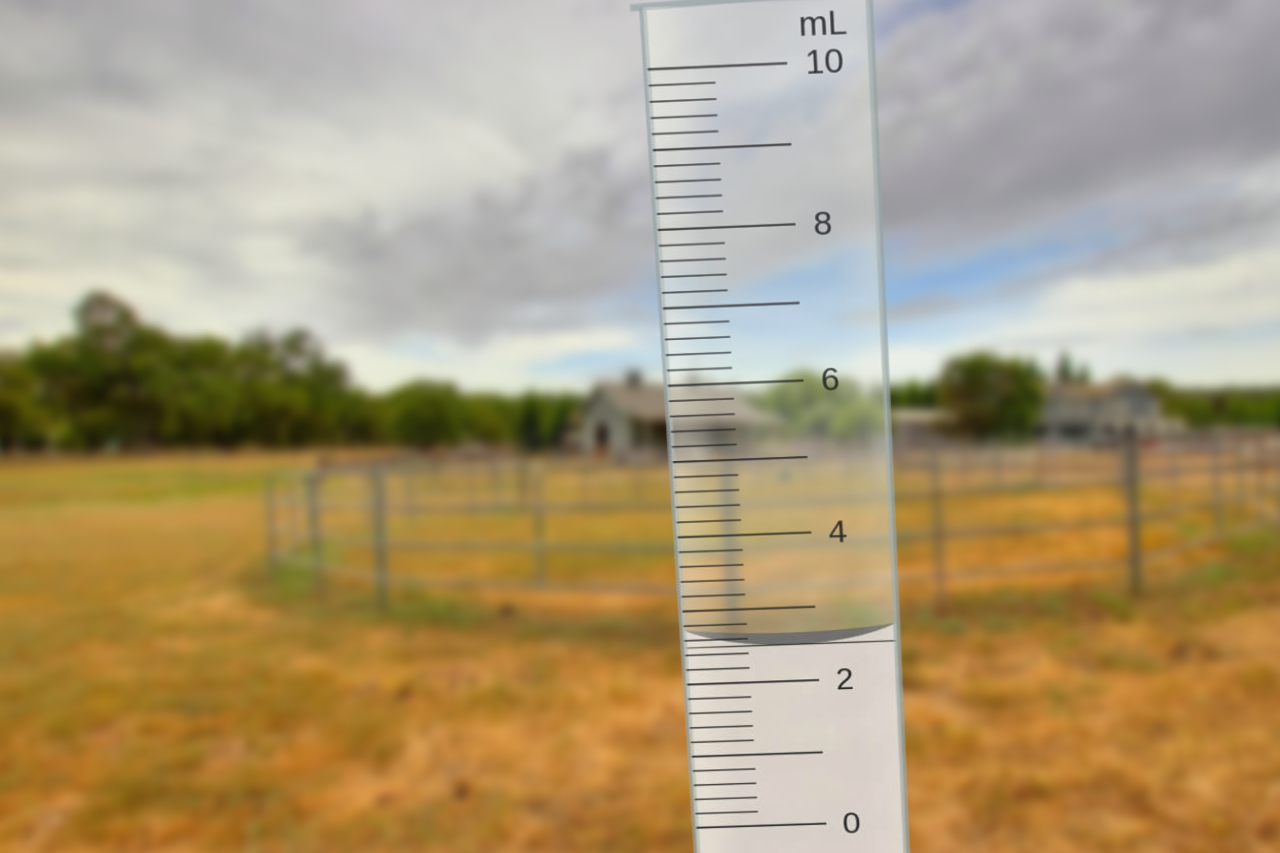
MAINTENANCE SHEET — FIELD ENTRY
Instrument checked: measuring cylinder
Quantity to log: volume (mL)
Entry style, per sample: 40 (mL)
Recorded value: 2.5 (mL)
